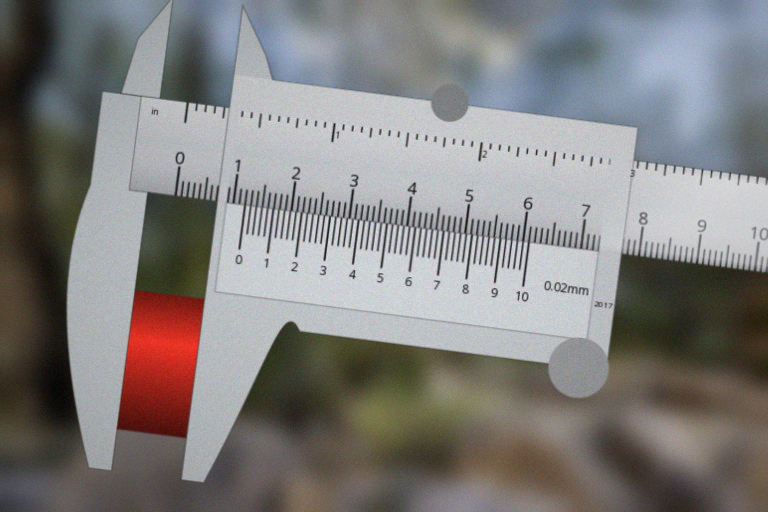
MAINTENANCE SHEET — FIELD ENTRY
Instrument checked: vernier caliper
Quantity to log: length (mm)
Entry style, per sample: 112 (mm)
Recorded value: 12.0 (mm)
